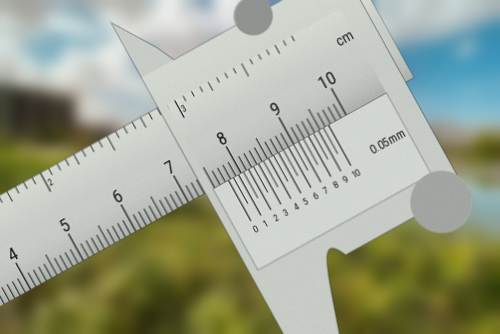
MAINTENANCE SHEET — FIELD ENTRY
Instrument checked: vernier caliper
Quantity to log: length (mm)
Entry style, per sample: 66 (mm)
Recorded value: 77.6 (mm)
